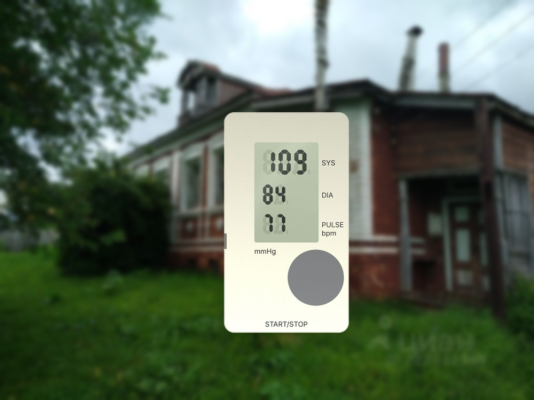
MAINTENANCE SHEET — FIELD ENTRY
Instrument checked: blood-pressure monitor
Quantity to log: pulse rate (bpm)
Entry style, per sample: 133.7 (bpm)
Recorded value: 77 (bpm)
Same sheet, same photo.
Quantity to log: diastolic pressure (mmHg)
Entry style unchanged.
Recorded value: 84 (mmHg)
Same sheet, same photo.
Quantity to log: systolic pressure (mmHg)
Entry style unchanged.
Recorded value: 109 (mmHg)
